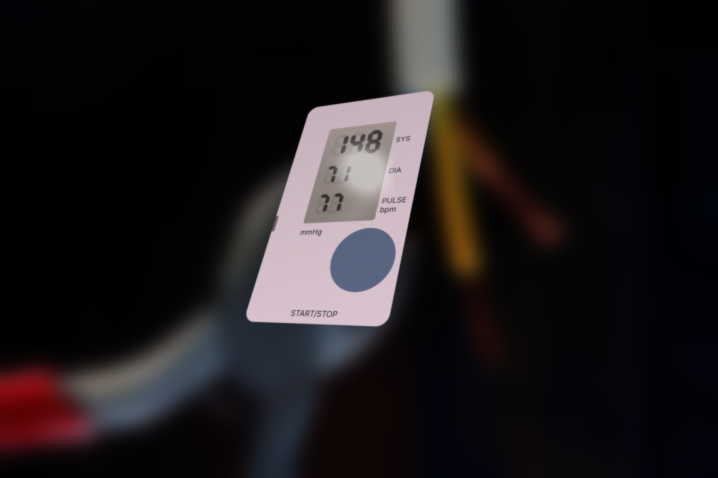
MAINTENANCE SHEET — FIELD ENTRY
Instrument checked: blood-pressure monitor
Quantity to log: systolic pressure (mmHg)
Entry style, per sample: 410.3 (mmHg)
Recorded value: 148 (mmHg)
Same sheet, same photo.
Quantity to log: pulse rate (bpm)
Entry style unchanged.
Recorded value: 77 (bpm)
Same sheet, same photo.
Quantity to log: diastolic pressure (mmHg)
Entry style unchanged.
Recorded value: 71 (mmHg)
